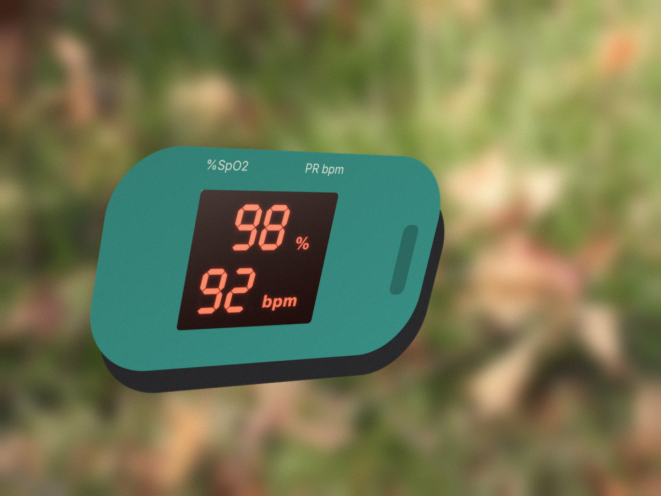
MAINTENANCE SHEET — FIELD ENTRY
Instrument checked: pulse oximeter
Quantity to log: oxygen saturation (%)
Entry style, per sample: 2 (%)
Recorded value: 98 (%)
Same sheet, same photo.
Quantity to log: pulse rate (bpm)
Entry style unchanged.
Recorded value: 92 (bpm)
